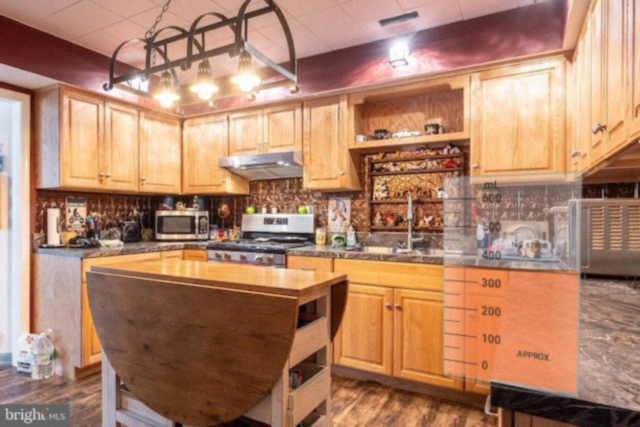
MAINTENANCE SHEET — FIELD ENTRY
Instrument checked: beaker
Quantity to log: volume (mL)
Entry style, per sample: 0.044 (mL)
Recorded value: 350 (mL)
